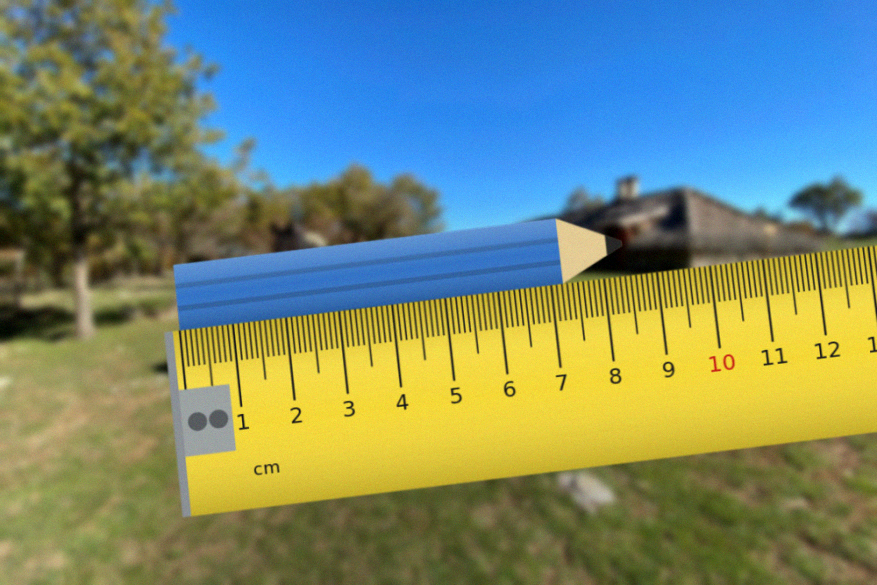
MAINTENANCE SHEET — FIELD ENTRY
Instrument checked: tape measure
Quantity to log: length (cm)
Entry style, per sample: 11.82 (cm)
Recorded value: 8.4 (cm)
